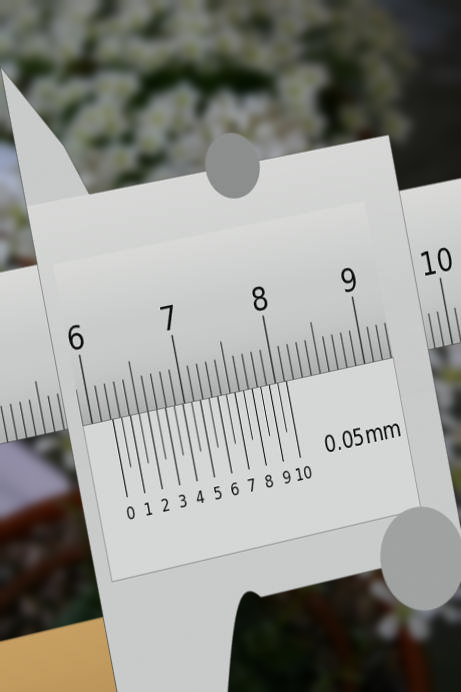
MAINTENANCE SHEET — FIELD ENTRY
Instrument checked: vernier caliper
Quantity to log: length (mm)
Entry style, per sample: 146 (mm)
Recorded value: 62.2 (mm)
